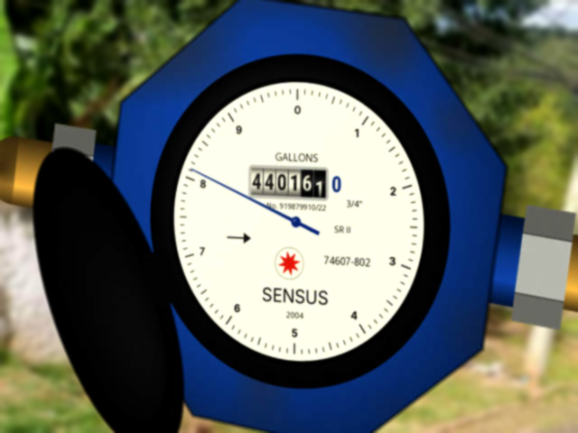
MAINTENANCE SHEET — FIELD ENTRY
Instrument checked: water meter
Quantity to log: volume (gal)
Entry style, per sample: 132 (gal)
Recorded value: 4401608.1 (gal)
